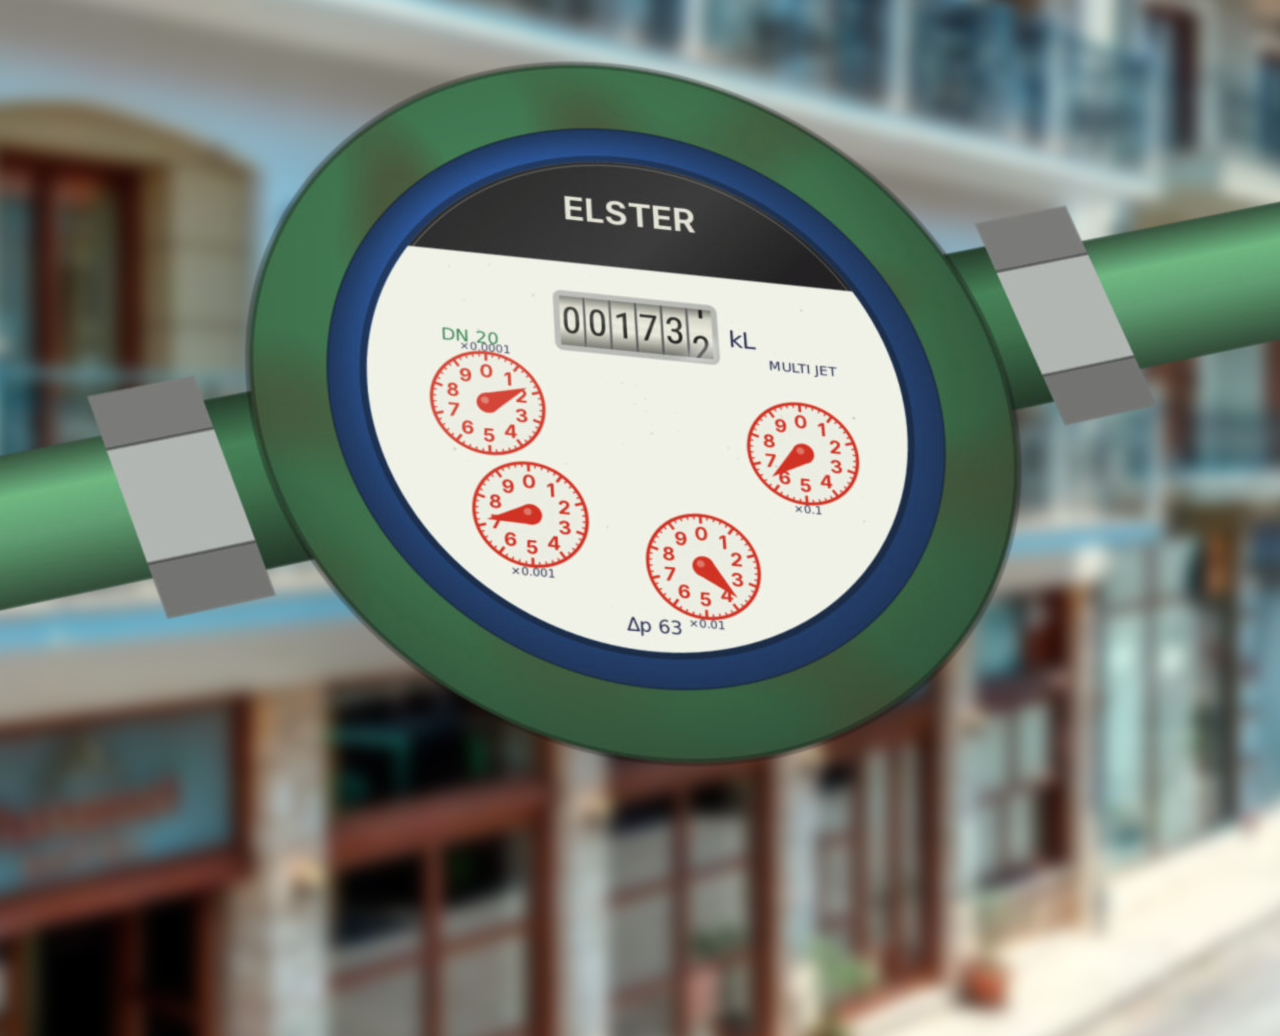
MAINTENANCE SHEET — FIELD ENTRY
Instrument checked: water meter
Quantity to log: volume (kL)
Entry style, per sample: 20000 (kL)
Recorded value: 1731.6371 (kL)
